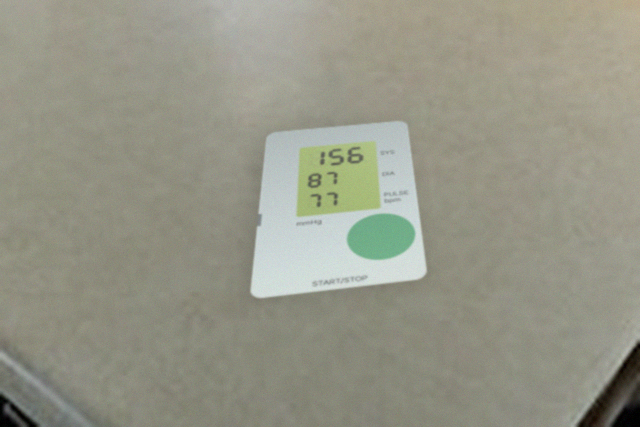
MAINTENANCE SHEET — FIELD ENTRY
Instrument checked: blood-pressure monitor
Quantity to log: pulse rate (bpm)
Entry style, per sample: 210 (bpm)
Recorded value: 77 (bpm)
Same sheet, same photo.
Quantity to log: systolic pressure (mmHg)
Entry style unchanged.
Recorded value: 156 (mmHg)
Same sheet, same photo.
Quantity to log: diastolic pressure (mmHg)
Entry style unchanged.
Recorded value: 87 (mmHg)
